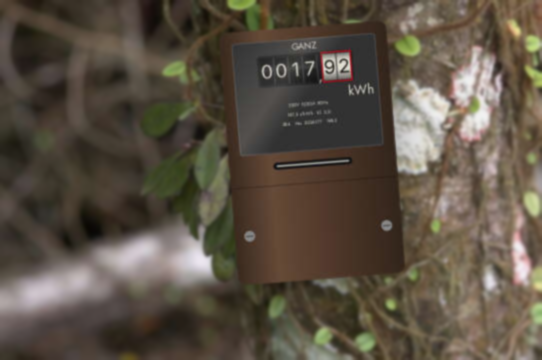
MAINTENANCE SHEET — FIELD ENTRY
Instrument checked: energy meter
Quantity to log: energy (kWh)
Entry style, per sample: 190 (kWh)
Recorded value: 17.92 (kWh)
